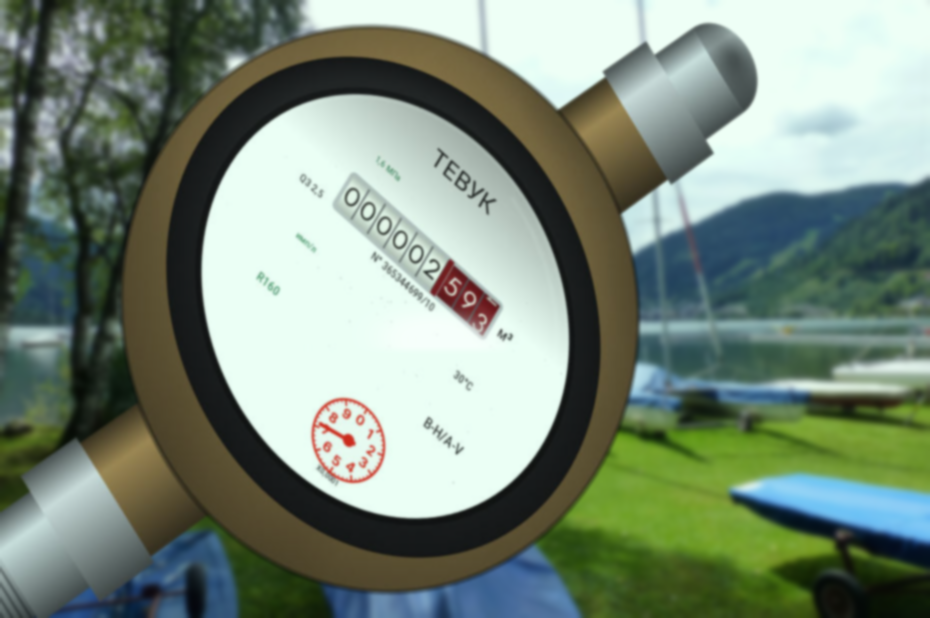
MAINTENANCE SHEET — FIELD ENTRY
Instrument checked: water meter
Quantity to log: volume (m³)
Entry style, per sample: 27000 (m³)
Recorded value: 2.5927 (m³)
